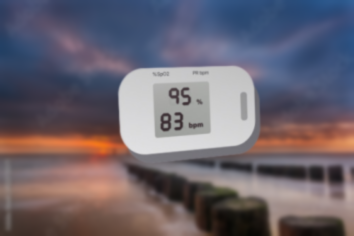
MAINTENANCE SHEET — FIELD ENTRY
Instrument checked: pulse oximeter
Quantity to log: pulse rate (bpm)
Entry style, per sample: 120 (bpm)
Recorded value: 83 (bpm)
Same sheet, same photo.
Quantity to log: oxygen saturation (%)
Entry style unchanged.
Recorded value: 95 (%)
